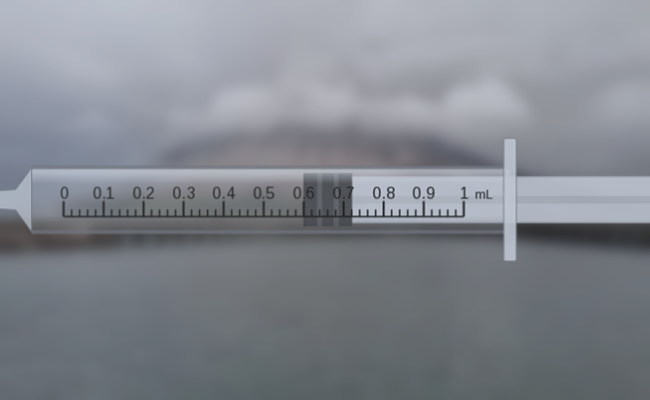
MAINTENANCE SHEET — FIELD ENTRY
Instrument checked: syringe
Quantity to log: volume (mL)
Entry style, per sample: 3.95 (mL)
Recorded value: 0.6 (mL)
